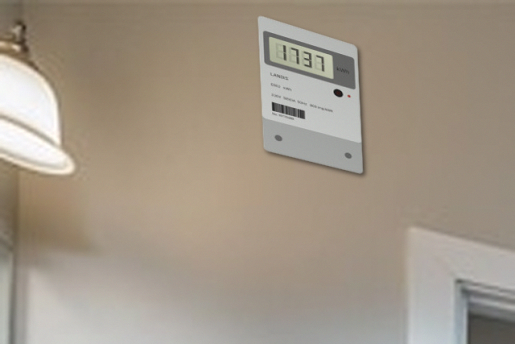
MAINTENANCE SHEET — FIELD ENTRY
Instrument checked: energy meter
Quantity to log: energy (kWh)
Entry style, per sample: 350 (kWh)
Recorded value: 1737 (kWh)
